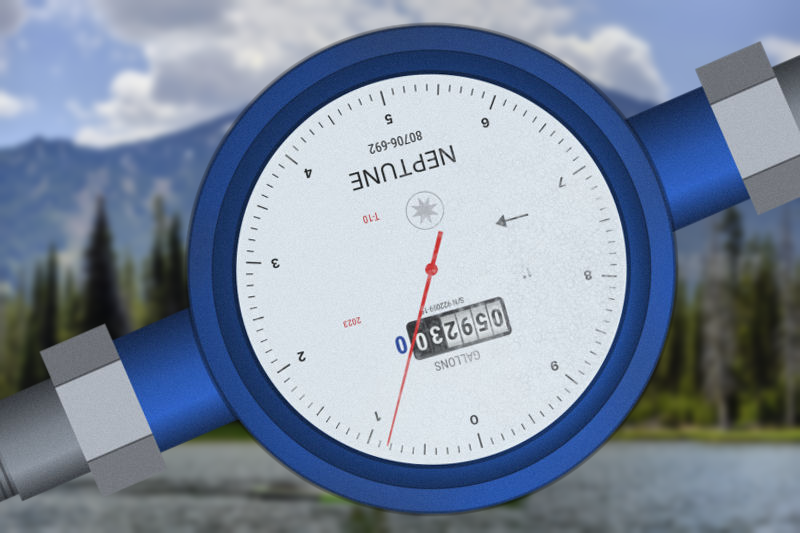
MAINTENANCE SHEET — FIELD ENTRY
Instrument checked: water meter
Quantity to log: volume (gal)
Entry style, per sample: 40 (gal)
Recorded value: 592300.8 (gal)
